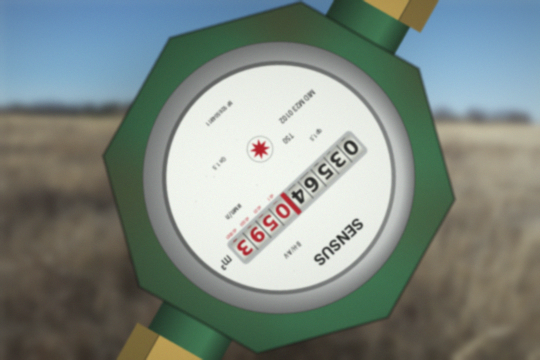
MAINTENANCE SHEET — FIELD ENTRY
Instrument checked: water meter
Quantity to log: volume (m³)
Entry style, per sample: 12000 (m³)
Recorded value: 3564.0593 (m³)
